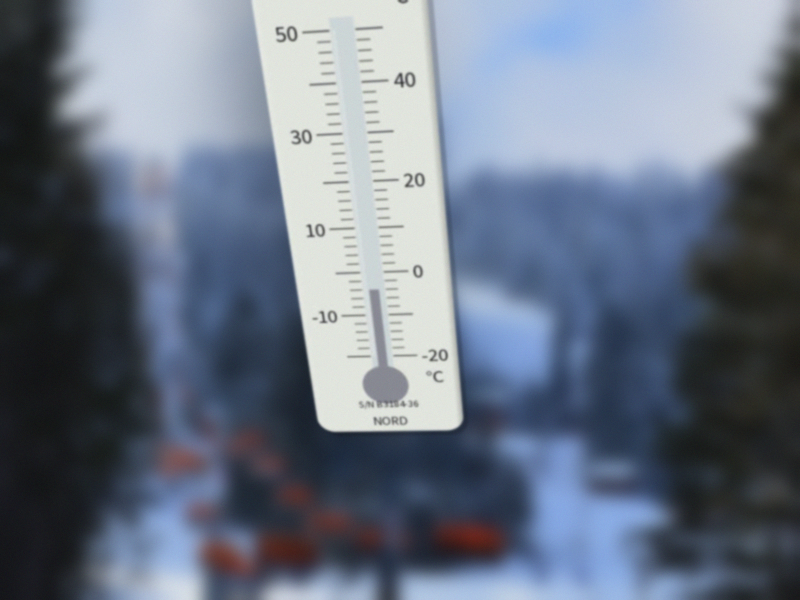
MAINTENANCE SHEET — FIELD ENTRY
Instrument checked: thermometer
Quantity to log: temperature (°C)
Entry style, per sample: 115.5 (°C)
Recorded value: -4 (°C)
